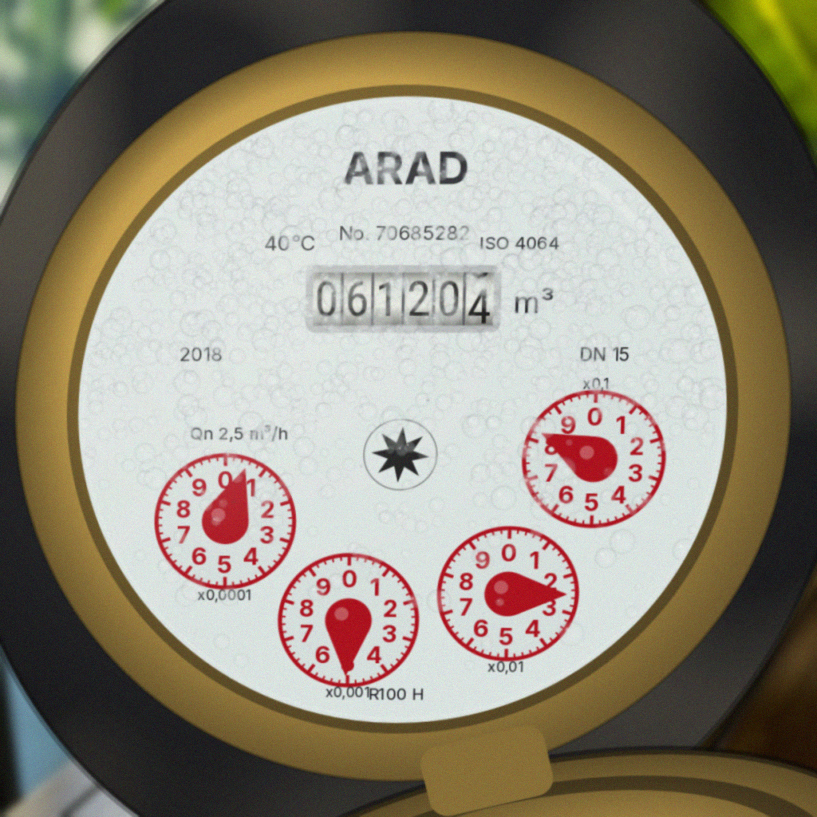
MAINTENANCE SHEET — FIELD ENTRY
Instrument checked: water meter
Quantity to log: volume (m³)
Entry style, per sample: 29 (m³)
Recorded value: 61203.8250 (m³)
